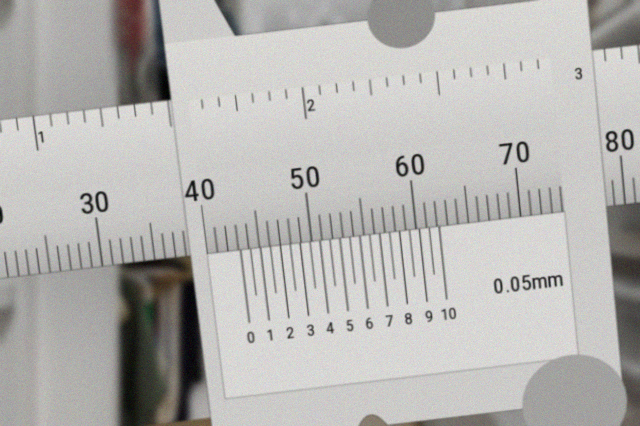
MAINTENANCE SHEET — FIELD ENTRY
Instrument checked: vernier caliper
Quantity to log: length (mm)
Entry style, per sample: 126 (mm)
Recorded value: 43.2 (mm)
